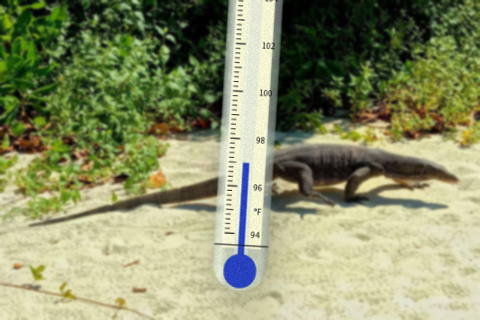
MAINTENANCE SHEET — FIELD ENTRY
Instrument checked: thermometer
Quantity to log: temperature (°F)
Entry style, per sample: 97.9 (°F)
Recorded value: 97 (°F)
